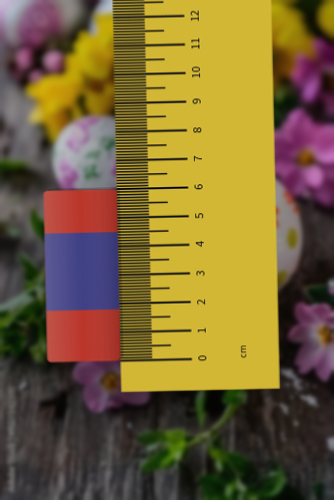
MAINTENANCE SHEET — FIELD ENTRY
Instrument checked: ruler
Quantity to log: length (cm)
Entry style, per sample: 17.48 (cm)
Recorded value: 6 (cm)
